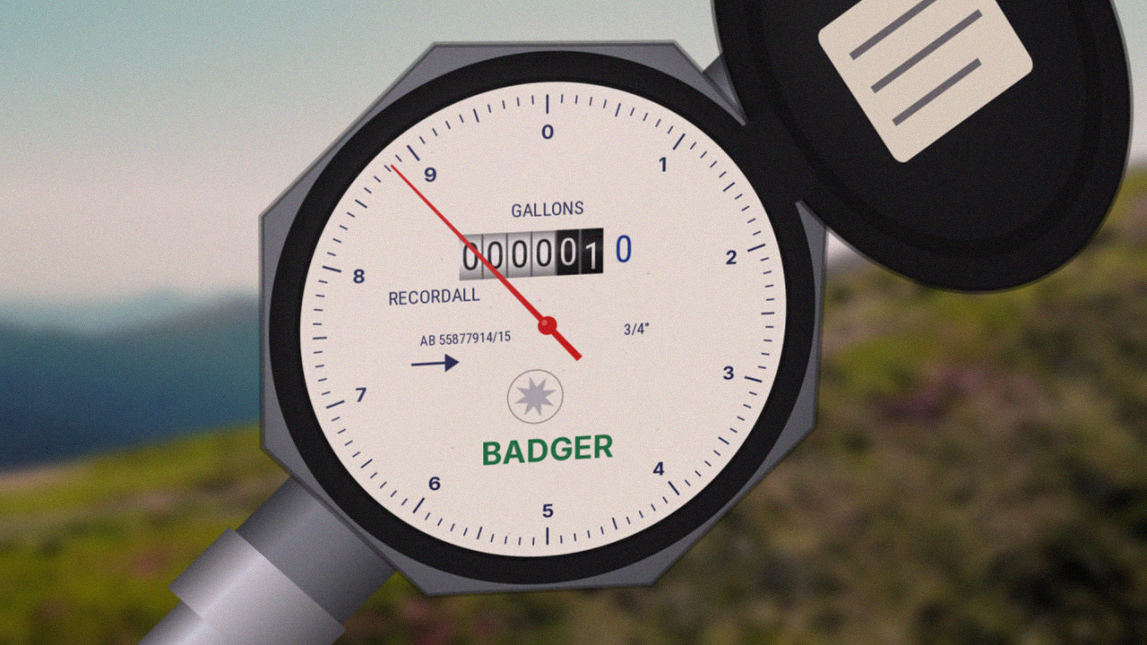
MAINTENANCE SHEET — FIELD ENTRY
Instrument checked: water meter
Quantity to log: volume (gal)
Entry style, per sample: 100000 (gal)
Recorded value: 8.8 (gal)
